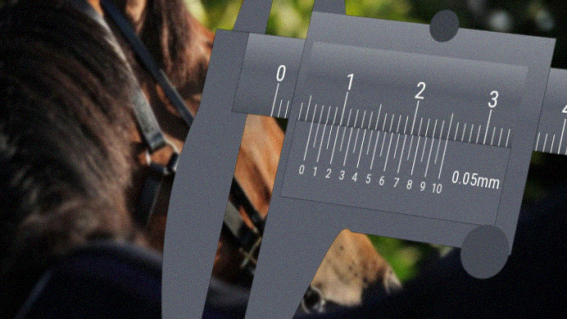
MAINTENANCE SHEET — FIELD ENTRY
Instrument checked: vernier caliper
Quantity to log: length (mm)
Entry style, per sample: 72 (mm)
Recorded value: 6.0 (mm)
